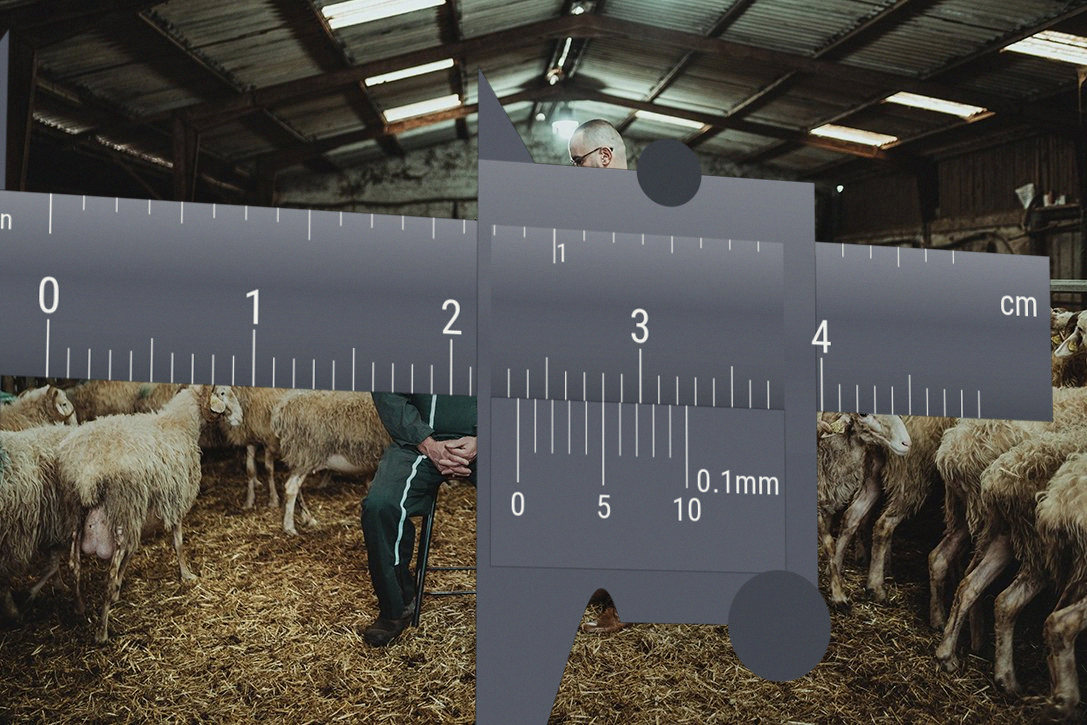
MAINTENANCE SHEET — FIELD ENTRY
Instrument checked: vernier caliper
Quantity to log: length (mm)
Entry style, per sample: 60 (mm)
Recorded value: 23.5 (mm)
